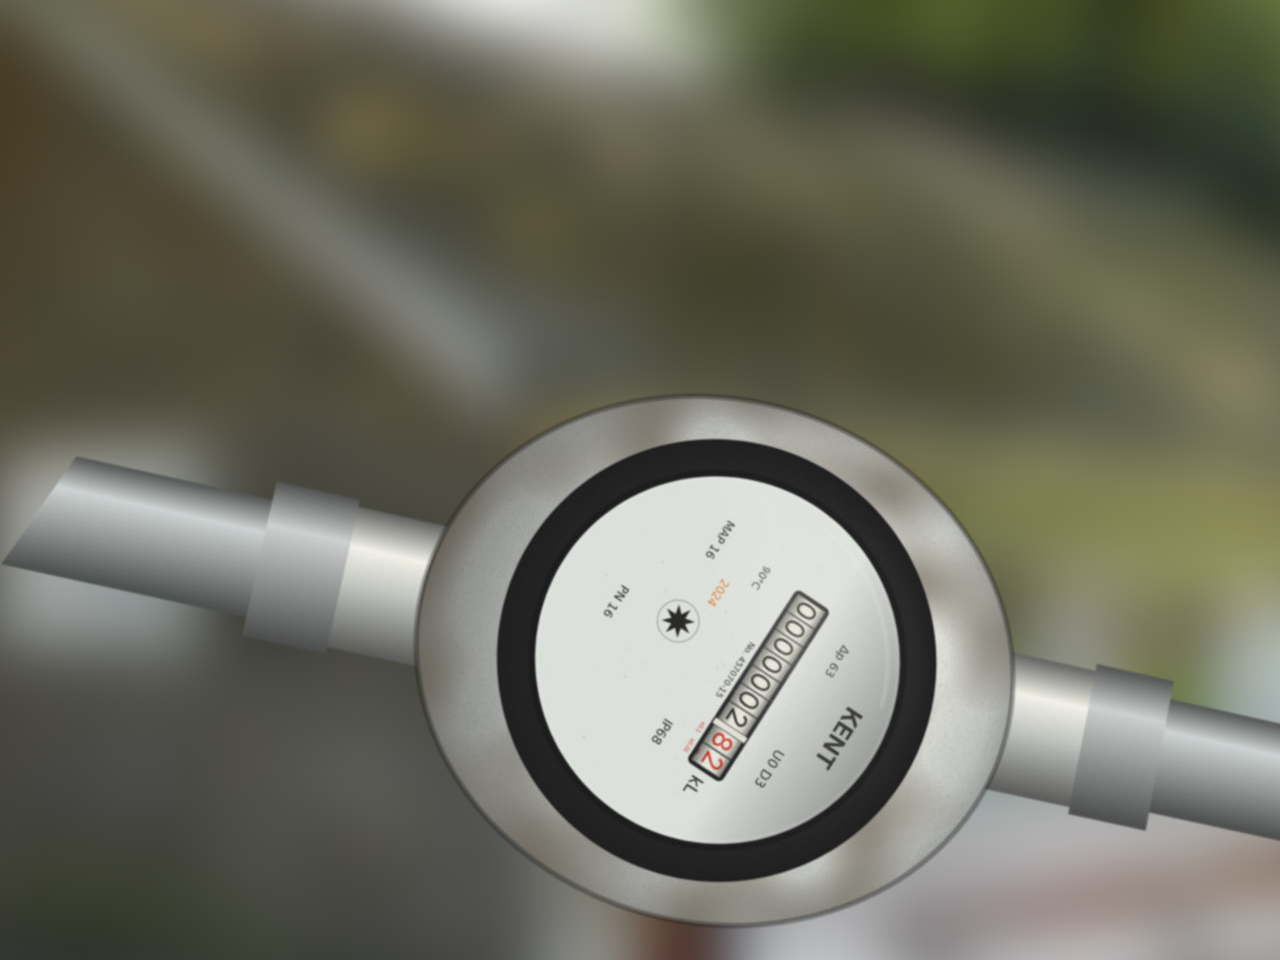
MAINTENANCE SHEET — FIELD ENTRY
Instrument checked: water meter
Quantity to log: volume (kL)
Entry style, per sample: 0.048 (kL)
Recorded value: 2.82 (kL)
